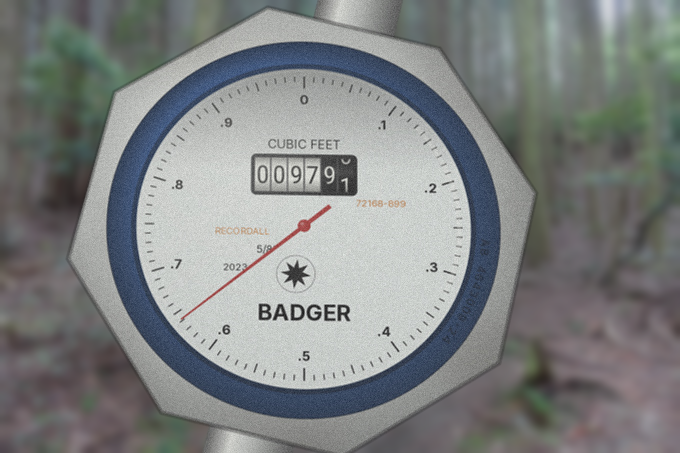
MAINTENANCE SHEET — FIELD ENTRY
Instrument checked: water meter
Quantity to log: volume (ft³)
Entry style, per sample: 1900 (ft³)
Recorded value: 9790.64 (ft³)
